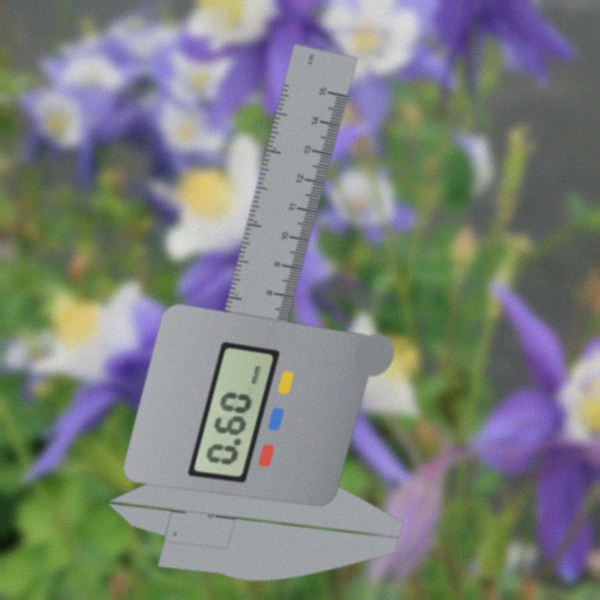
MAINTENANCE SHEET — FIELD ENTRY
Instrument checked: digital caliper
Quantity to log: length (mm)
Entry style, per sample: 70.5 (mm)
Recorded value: 0.60 (mm)
